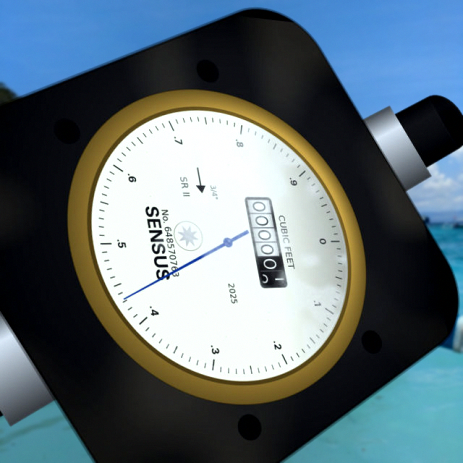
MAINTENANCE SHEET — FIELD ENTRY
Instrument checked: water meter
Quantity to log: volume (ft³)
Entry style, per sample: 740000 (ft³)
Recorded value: 1.43 (ft³)
